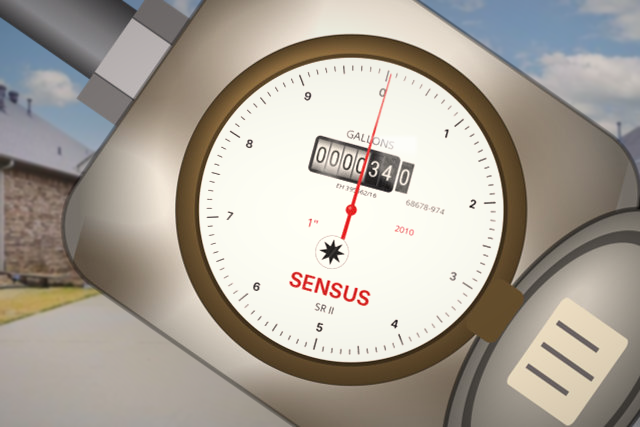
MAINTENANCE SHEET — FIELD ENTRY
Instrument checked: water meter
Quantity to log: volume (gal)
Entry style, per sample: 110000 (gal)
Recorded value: 340.0 (gal)
